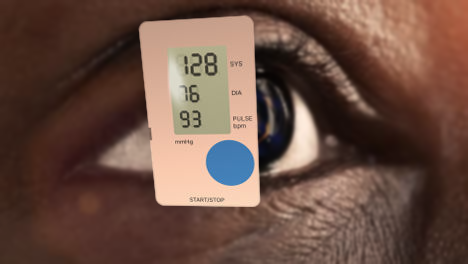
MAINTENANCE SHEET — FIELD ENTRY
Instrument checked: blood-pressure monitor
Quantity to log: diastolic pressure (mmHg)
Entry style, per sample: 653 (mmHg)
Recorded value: 76 (mmHg)
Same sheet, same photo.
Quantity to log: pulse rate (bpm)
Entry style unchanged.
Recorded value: 93 (bpm)
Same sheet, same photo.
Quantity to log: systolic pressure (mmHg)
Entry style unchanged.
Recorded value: 128 (mmHg)
